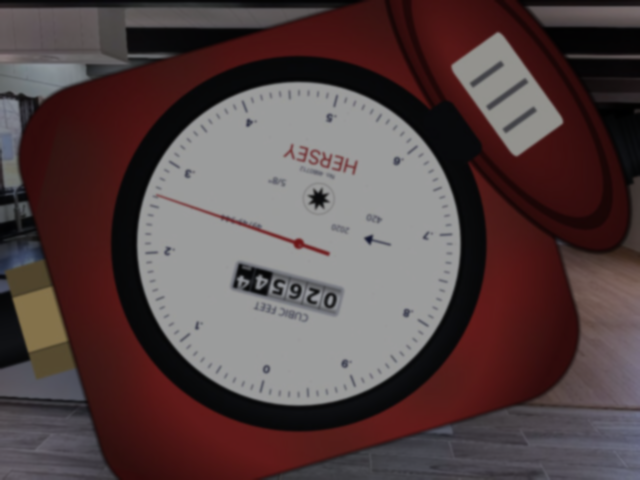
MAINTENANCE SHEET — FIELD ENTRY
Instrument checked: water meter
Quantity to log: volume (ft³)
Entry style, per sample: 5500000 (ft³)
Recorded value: 26544.26 (ft³)
